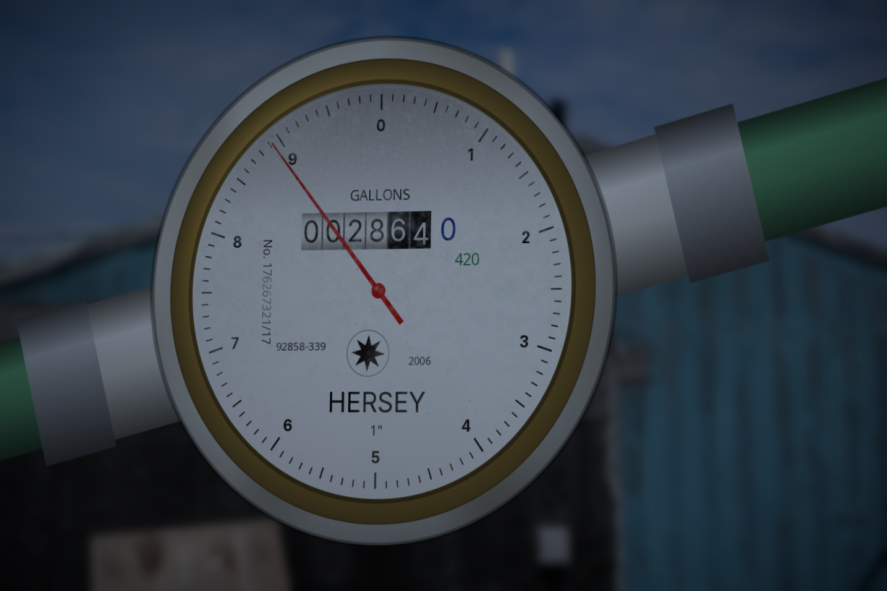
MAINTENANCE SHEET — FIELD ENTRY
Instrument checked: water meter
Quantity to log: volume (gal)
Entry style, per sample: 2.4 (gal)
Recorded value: 28638.9 (gal)
